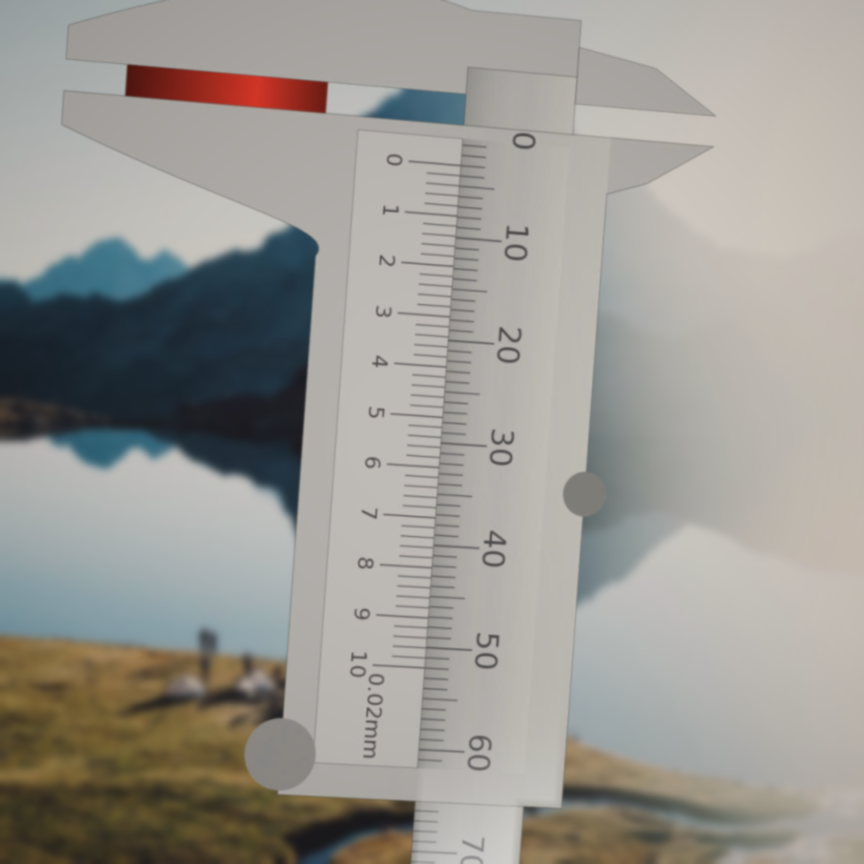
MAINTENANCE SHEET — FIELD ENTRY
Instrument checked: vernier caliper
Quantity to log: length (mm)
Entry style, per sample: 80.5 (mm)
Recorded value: 3.0 (mm)
